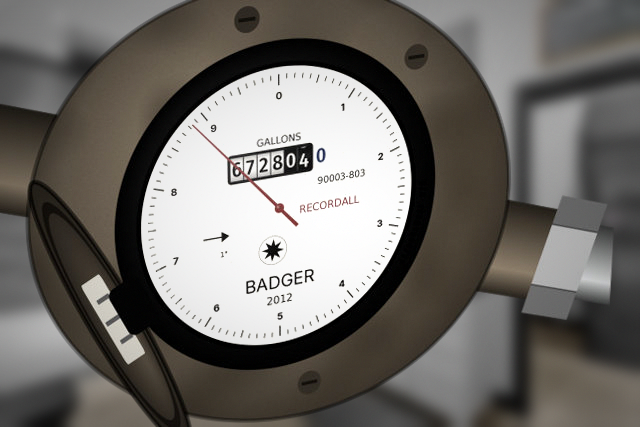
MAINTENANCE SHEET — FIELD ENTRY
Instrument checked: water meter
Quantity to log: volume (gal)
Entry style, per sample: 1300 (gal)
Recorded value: 6728038.8 (gal)
